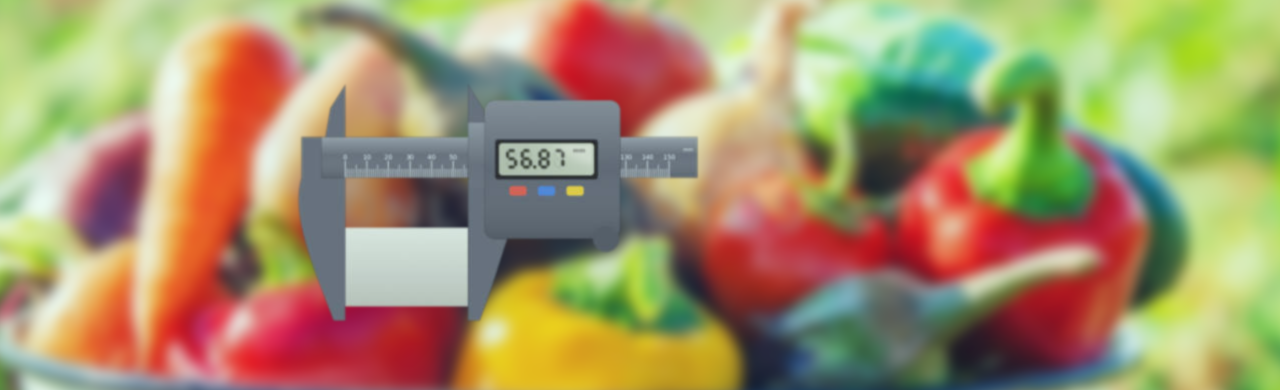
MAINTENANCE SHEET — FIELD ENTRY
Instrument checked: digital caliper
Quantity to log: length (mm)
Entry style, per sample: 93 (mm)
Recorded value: 56.87 (mm)
